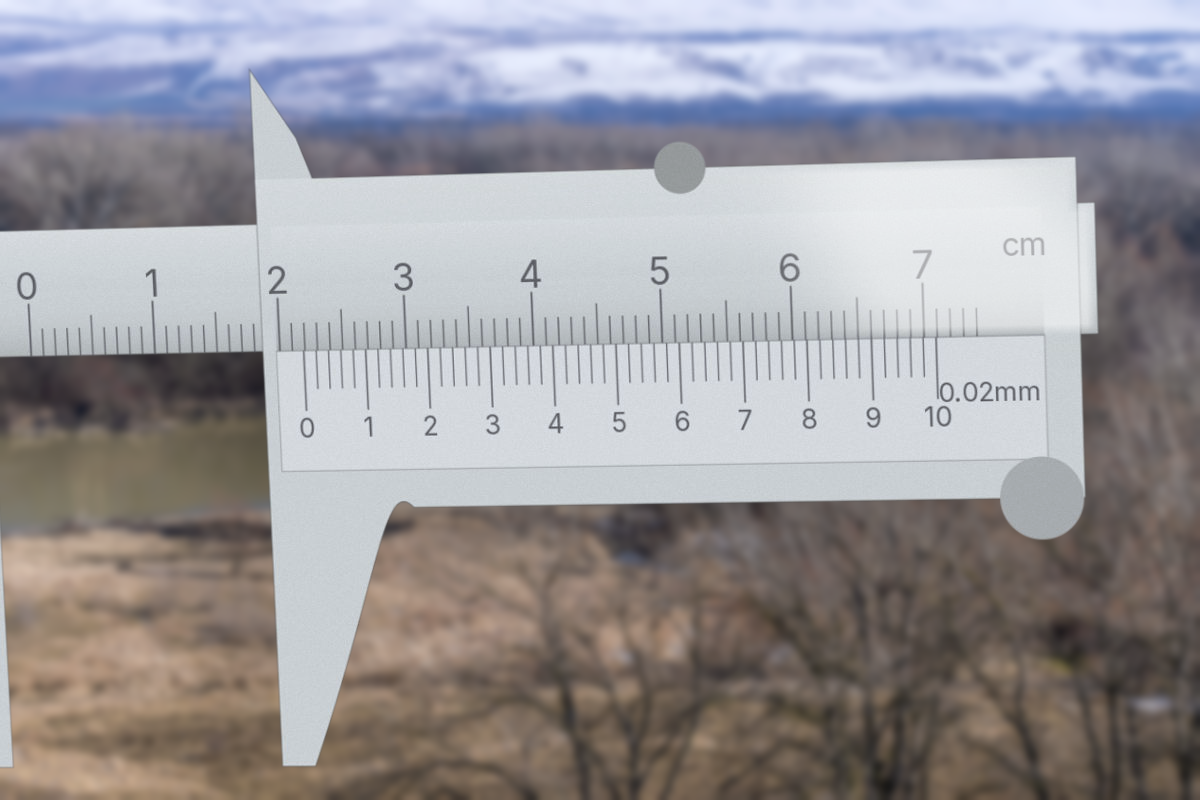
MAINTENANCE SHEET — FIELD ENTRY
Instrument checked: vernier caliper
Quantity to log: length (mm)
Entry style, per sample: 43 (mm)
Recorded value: 21.9 (mm)
